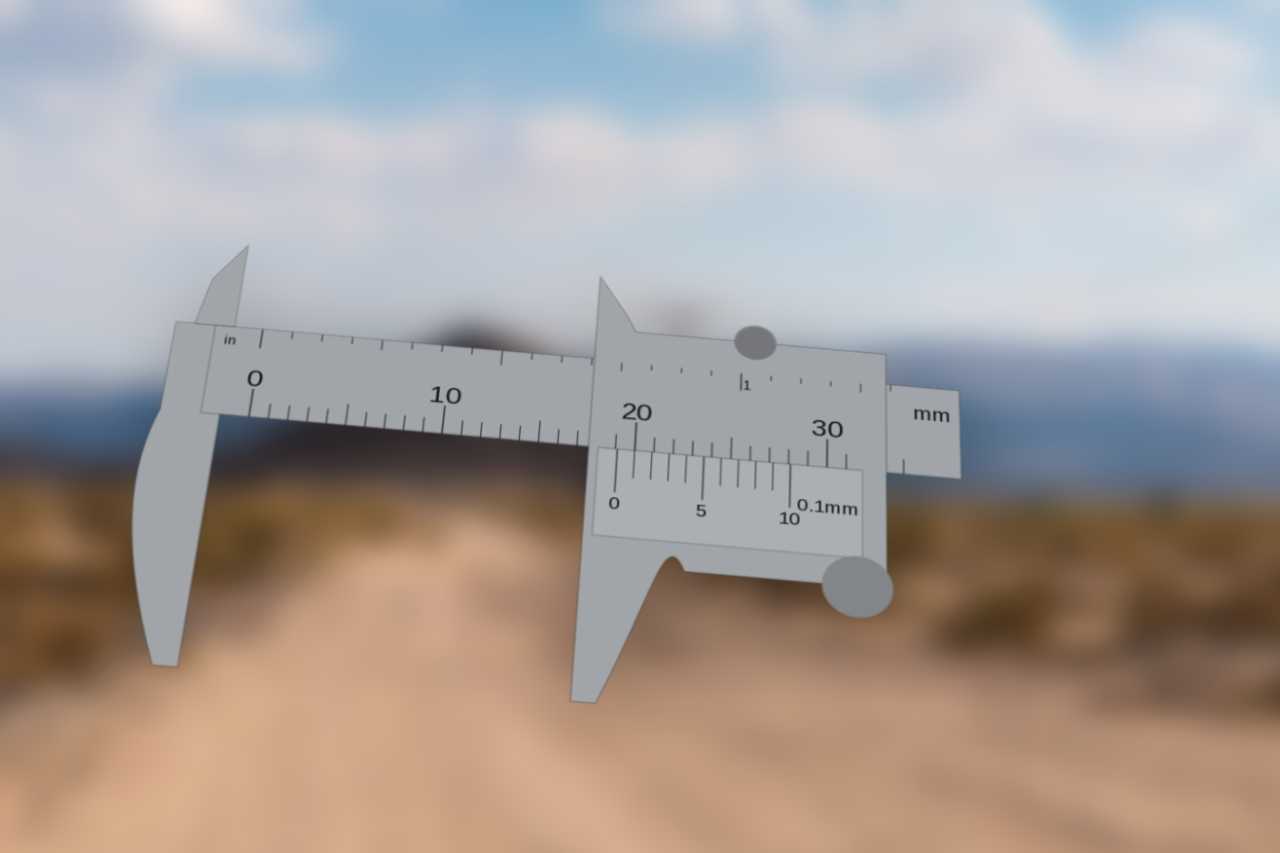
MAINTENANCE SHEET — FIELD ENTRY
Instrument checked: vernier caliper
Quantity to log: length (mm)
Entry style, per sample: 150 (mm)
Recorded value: 19.1 (mm)
